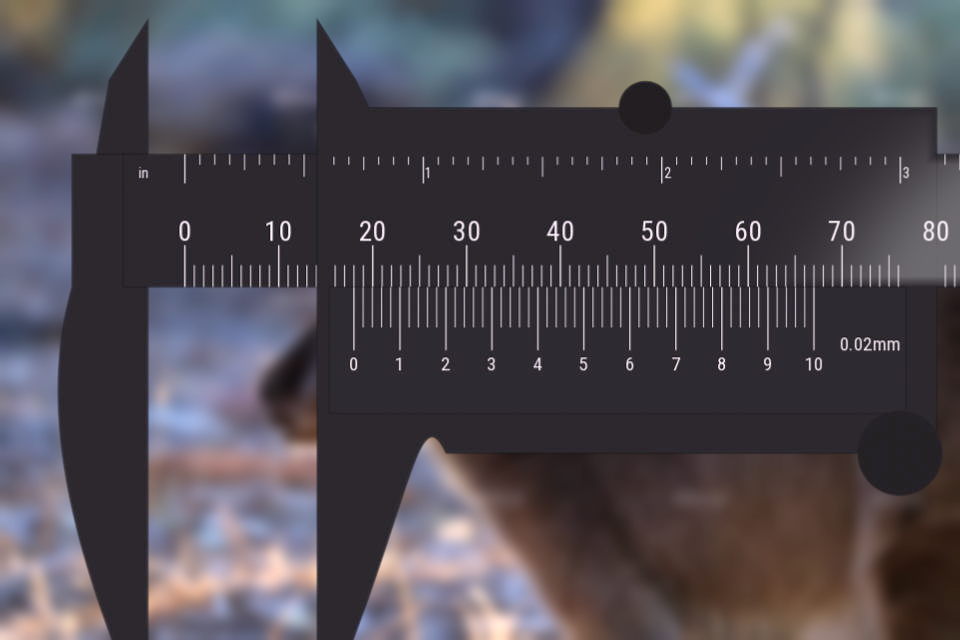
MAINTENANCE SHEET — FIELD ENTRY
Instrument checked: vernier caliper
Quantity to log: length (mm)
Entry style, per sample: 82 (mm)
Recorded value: 18.0 (mm)
